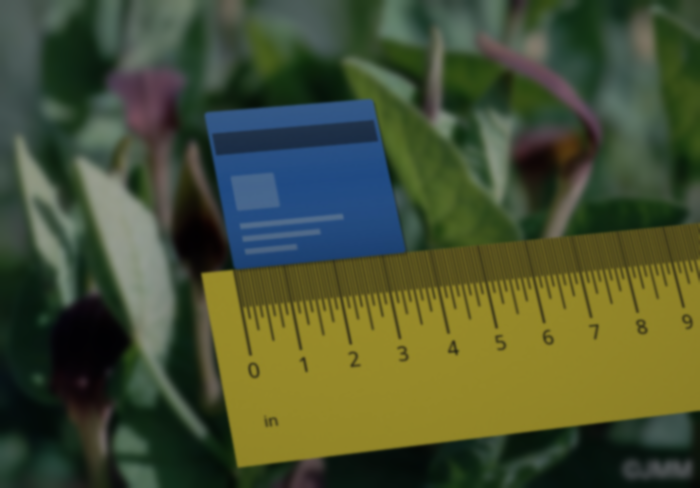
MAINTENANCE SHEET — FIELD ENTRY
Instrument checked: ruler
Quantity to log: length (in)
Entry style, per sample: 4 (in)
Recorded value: 3.5 (in)
